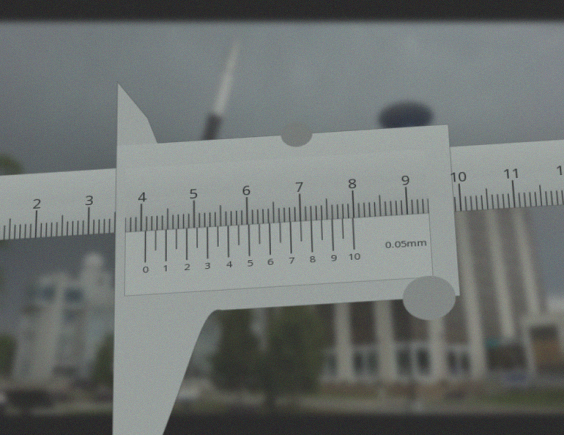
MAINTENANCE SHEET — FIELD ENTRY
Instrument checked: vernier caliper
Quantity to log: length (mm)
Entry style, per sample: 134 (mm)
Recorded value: 40.8 (mm)
